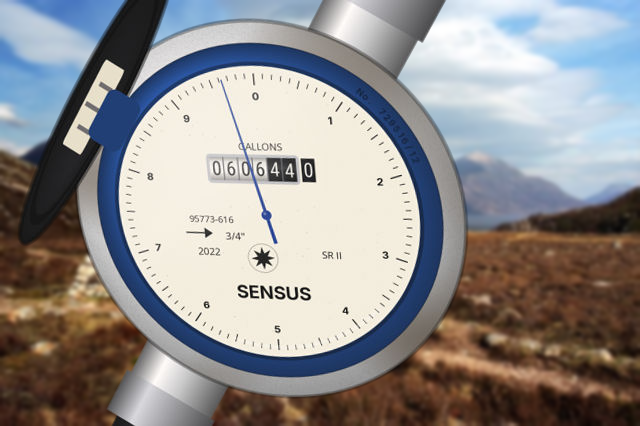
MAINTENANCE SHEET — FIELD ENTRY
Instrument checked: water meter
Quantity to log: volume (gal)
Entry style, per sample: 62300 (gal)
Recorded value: 606439.6 (gal)
